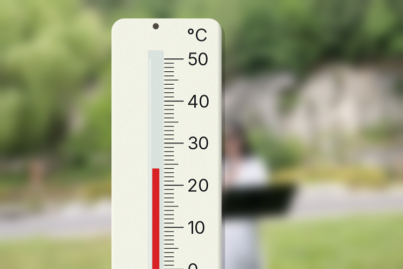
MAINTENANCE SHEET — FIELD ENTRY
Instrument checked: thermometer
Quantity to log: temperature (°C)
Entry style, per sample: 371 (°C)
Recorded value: 24 (°C)
